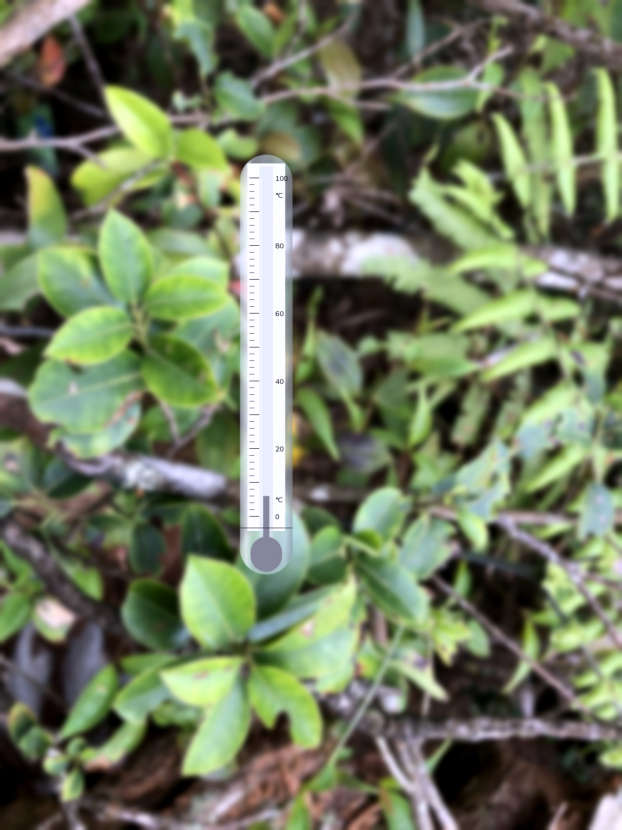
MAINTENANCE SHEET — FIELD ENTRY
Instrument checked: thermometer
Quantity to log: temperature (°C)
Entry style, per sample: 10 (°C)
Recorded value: 6 (°C)
